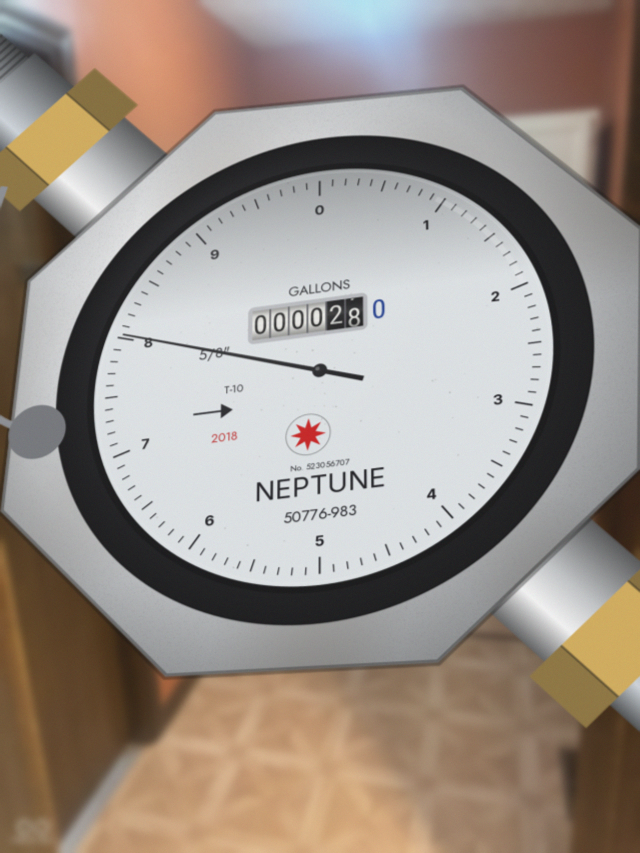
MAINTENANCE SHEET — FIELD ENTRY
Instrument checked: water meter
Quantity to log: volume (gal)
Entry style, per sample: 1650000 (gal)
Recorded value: 278.0 (gal)
